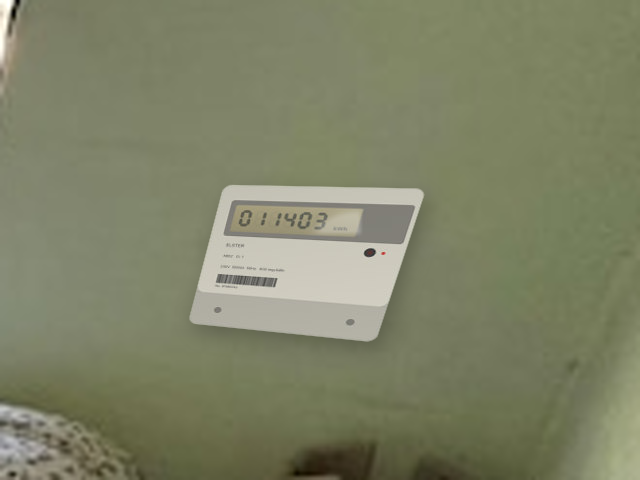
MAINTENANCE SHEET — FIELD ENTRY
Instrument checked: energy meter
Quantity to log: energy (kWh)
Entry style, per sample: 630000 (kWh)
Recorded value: 11403 (kWh)
